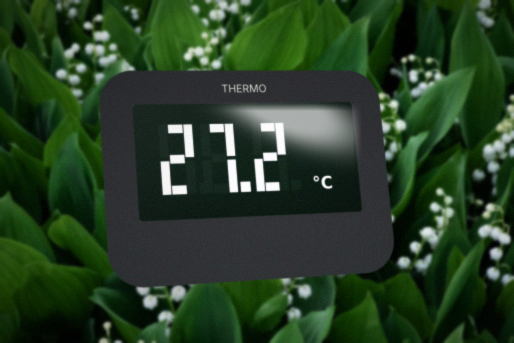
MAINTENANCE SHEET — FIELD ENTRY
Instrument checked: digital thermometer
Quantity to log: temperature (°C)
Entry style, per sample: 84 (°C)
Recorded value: 27.2 (°C)
